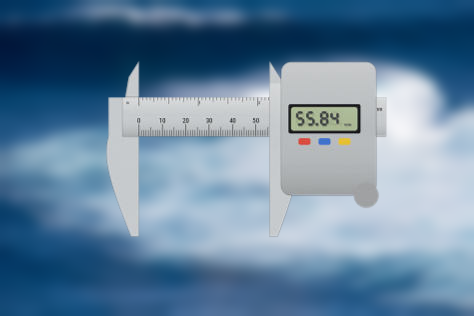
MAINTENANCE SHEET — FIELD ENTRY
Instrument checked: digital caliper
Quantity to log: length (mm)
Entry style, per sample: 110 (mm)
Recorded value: 55.84 (mm)
